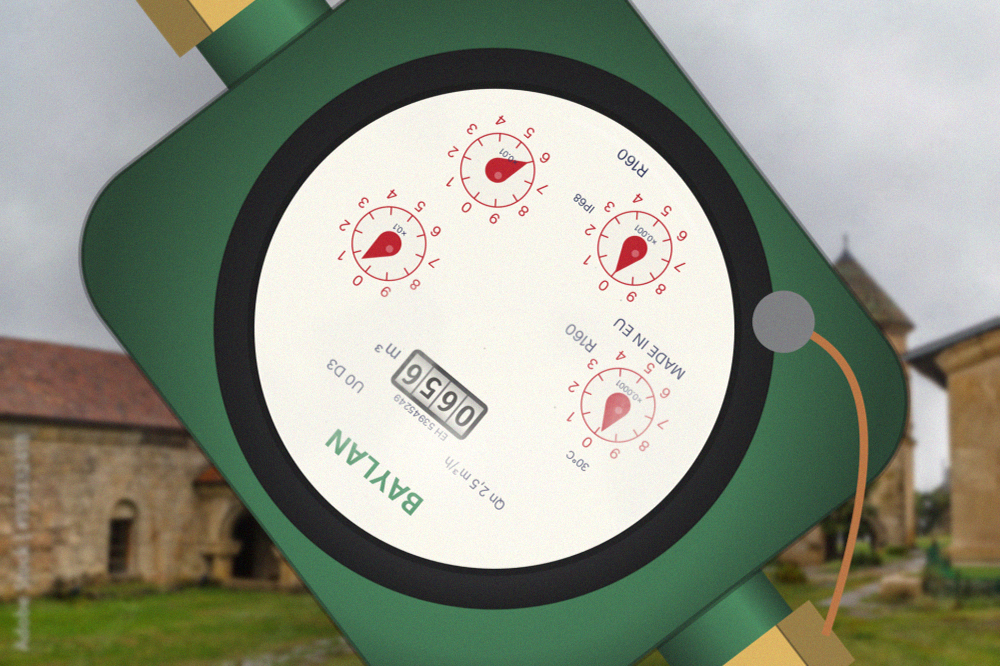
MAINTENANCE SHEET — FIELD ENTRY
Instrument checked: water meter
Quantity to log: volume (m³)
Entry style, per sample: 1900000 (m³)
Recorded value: 656.0599 (m³)
